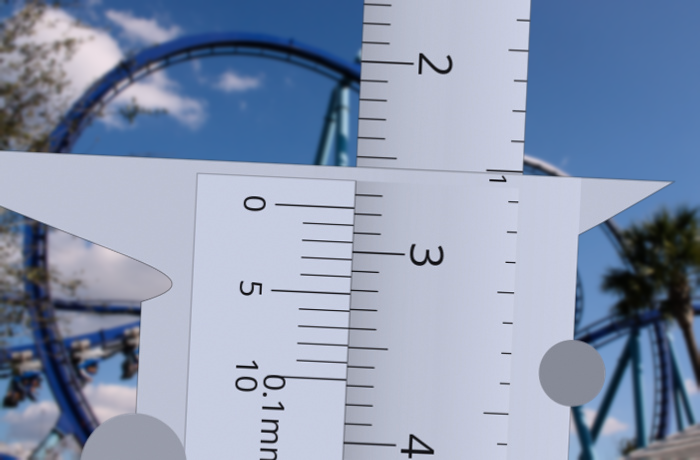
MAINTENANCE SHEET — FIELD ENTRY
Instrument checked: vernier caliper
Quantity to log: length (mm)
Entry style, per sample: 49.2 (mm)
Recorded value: 27.7 (mm)
